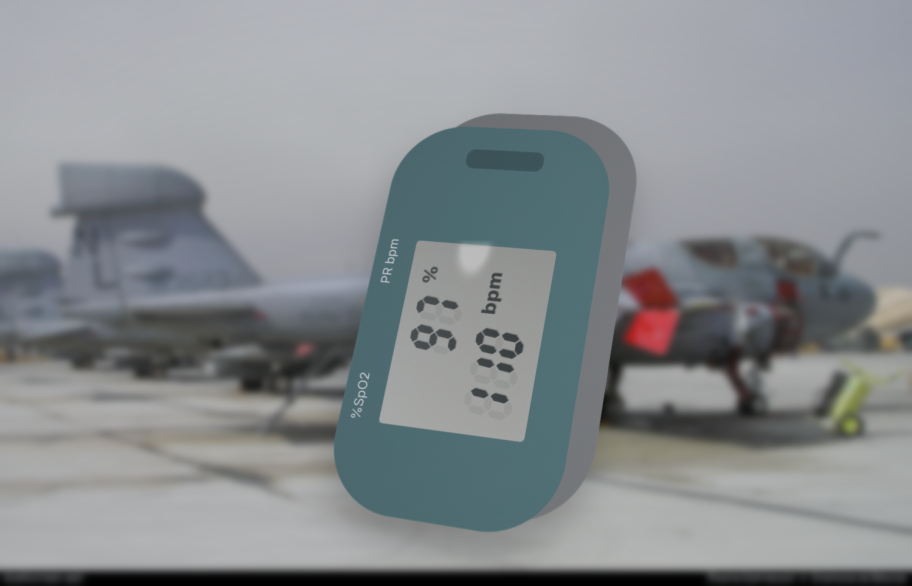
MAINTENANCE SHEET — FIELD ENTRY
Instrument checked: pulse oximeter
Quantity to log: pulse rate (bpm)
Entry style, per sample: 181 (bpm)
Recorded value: 110 (bpm)
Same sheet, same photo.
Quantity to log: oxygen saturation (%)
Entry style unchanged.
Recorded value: 97 (%)
